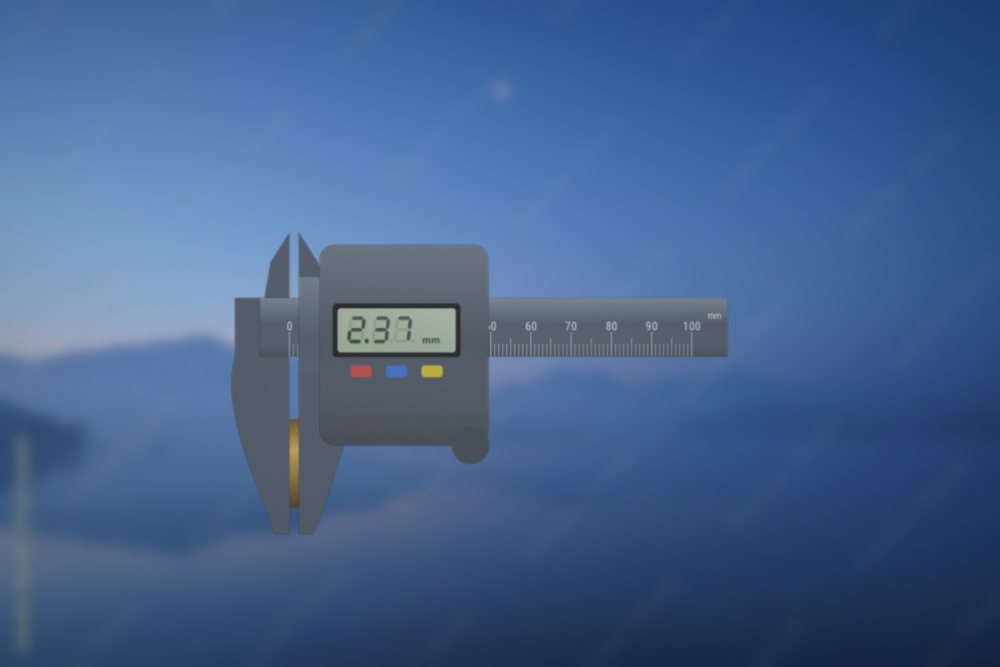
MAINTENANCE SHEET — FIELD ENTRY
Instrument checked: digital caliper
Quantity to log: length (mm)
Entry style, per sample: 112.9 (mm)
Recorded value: 2.37 (mm)
